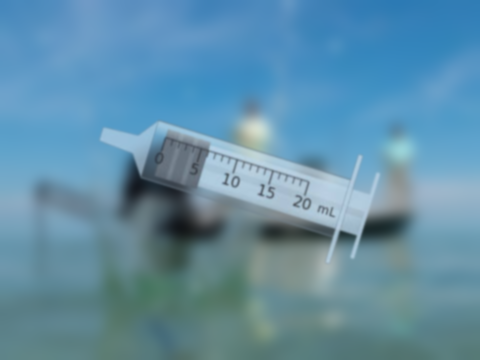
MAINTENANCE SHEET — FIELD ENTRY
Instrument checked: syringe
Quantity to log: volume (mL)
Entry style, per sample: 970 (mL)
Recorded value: 0 (mL)
